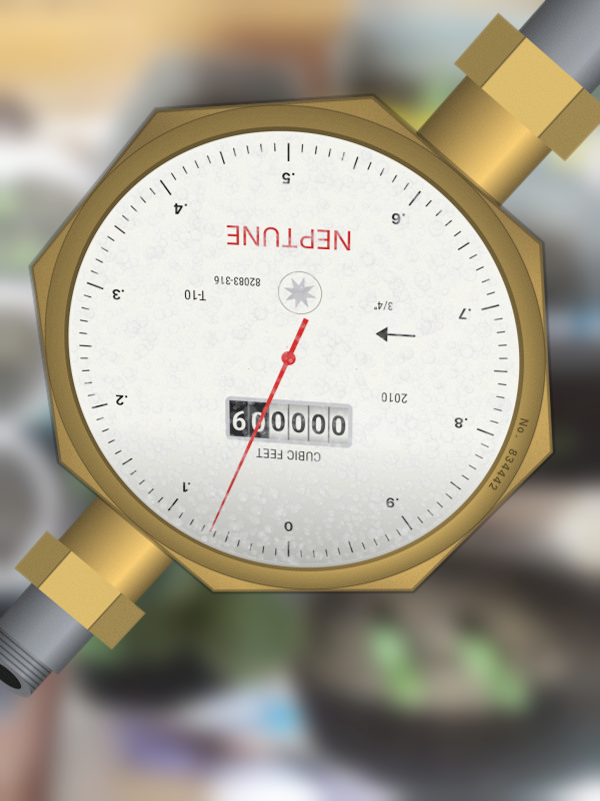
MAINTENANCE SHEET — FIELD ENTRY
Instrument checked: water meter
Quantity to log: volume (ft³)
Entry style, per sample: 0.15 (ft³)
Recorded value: 9.06 (ft³)
